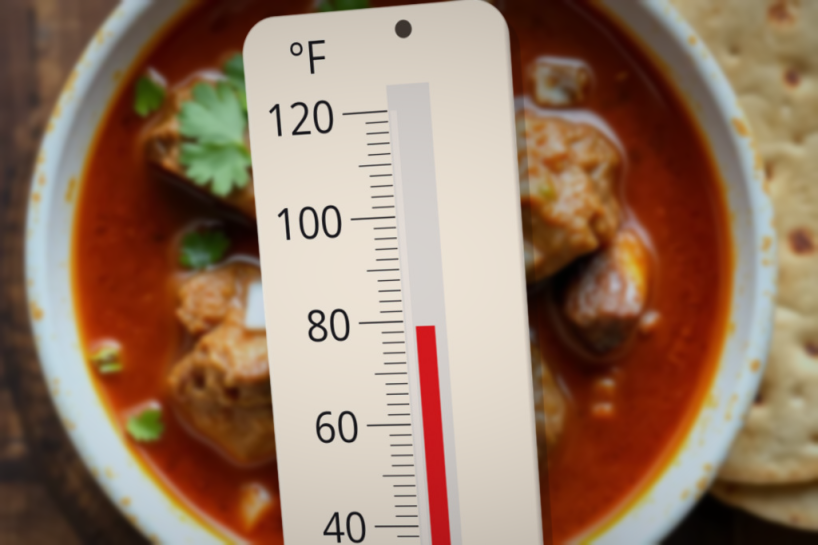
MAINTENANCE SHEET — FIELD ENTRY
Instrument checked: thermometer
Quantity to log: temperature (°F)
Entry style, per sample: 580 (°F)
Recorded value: 79 (°F)
